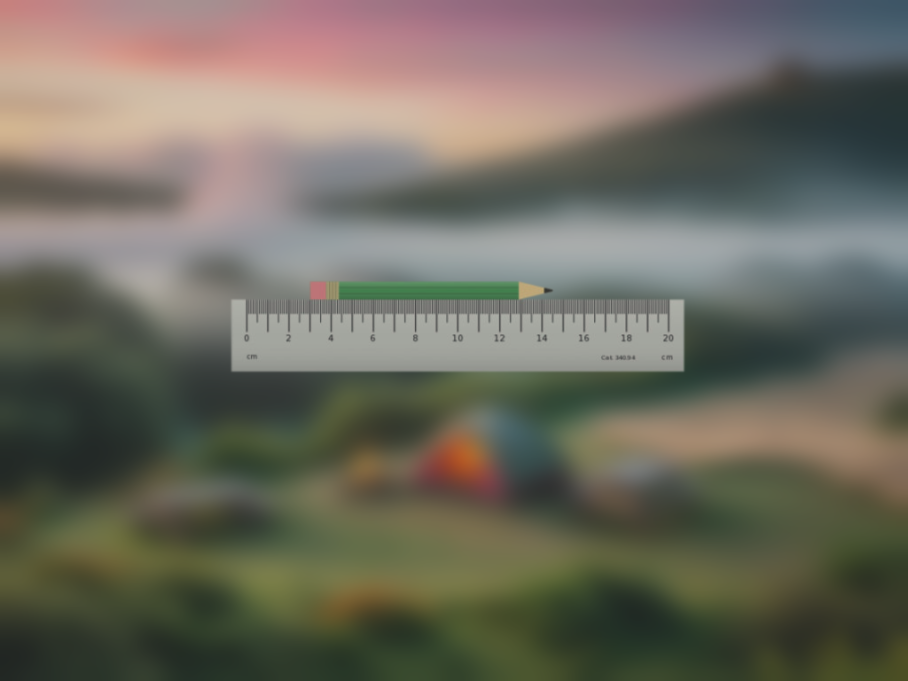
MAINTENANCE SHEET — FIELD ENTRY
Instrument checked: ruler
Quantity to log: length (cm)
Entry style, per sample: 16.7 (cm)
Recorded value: 11.5 (cm)
